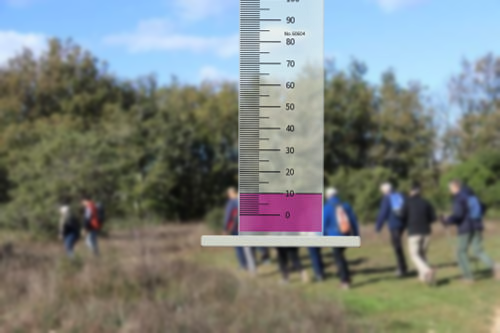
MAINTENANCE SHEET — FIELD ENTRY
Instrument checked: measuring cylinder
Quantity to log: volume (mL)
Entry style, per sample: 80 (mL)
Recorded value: 10 (mL)
